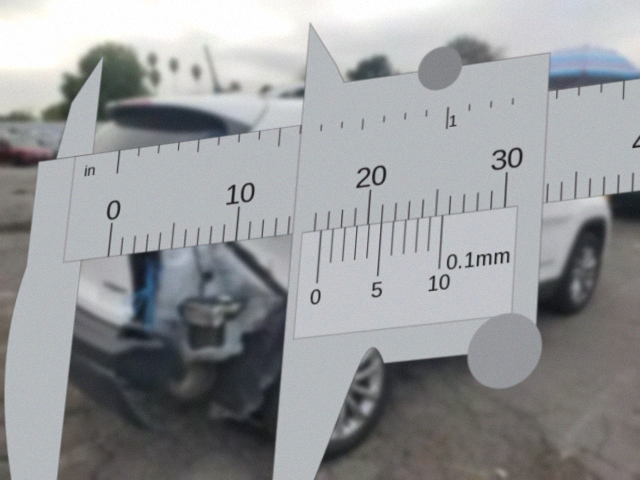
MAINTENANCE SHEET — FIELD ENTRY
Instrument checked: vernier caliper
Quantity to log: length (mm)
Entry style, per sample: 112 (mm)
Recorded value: 16.5 (mm)
